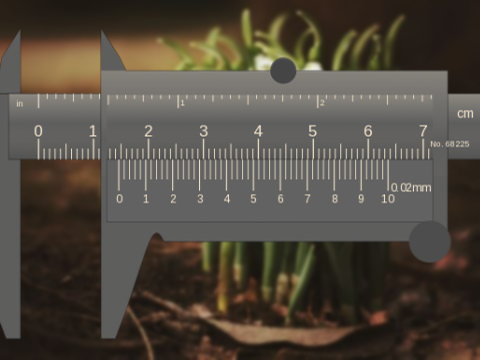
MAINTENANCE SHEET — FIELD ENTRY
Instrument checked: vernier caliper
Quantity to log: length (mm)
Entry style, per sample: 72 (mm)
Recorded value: 14.6 (mm)
